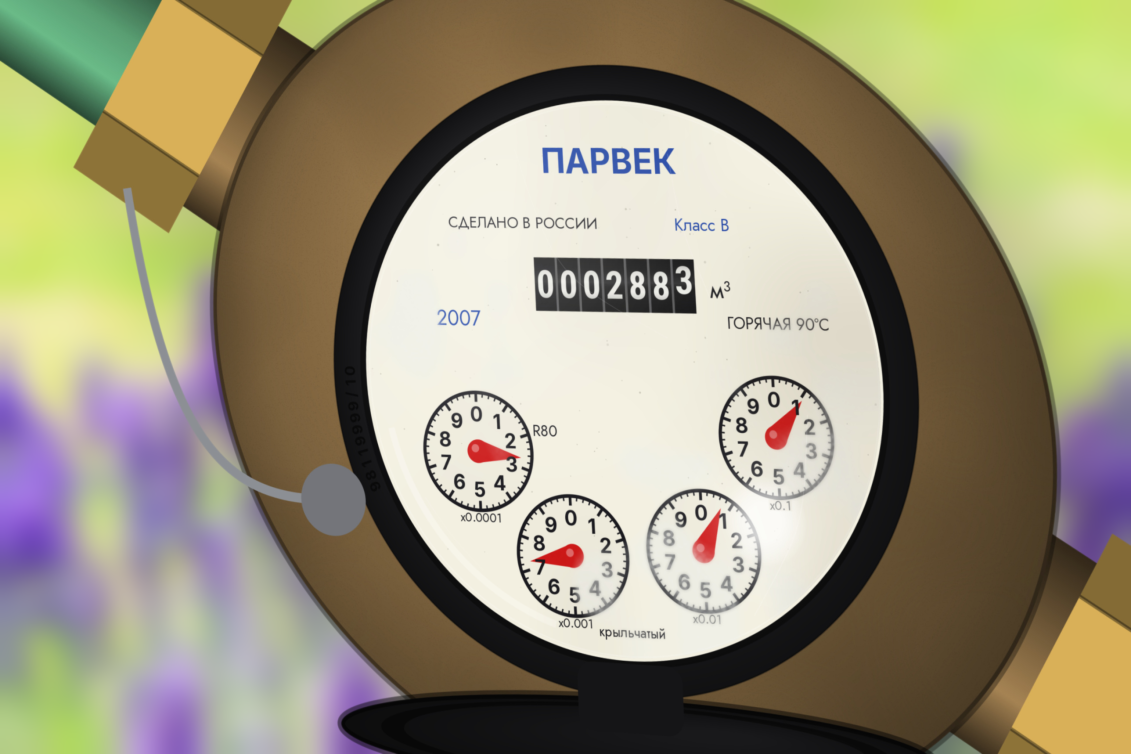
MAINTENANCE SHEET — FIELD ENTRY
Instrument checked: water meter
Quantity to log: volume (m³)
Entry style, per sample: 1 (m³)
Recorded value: 2883.1072 (m³)
